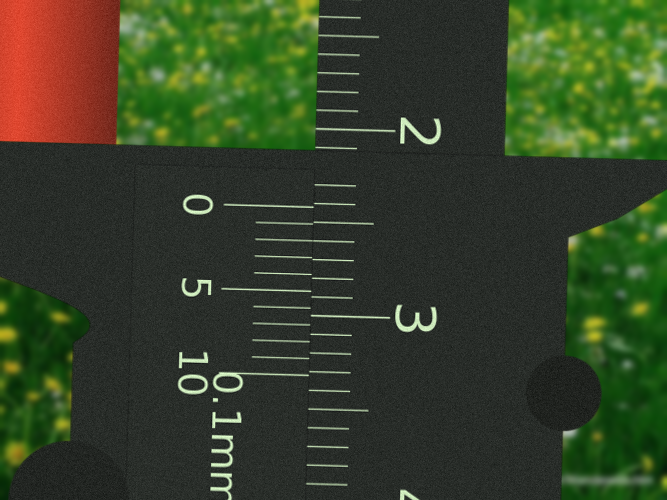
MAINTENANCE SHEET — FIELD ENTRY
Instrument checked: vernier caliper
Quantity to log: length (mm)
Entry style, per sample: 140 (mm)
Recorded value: 24.2 (mm)
